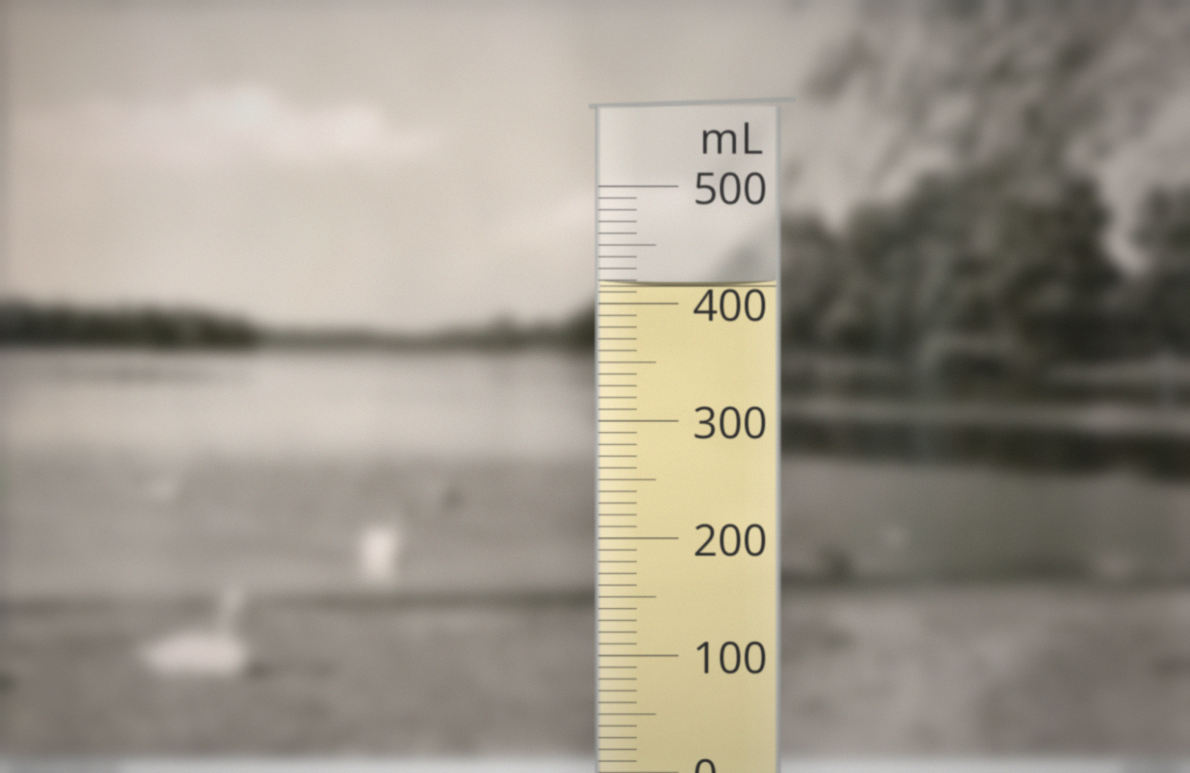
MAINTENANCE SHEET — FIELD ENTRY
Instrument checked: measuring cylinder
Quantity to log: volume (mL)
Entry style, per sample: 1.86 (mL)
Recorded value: 415 (mL)
